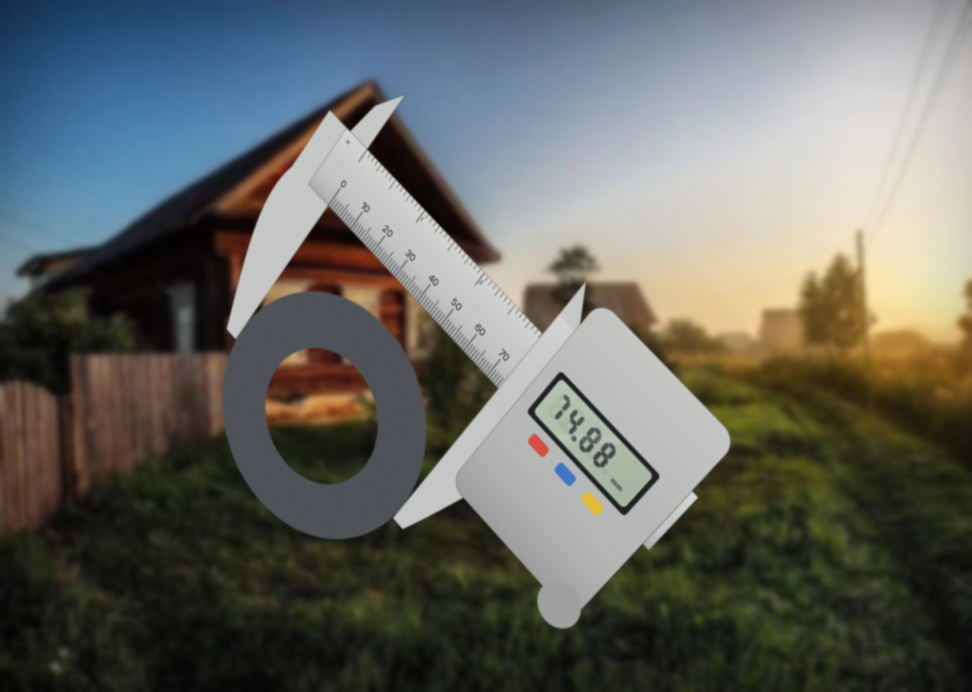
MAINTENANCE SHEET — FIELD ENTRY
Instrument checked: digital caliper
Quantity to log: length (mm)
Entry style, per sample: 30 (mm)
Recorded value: 74.88 (mm)
